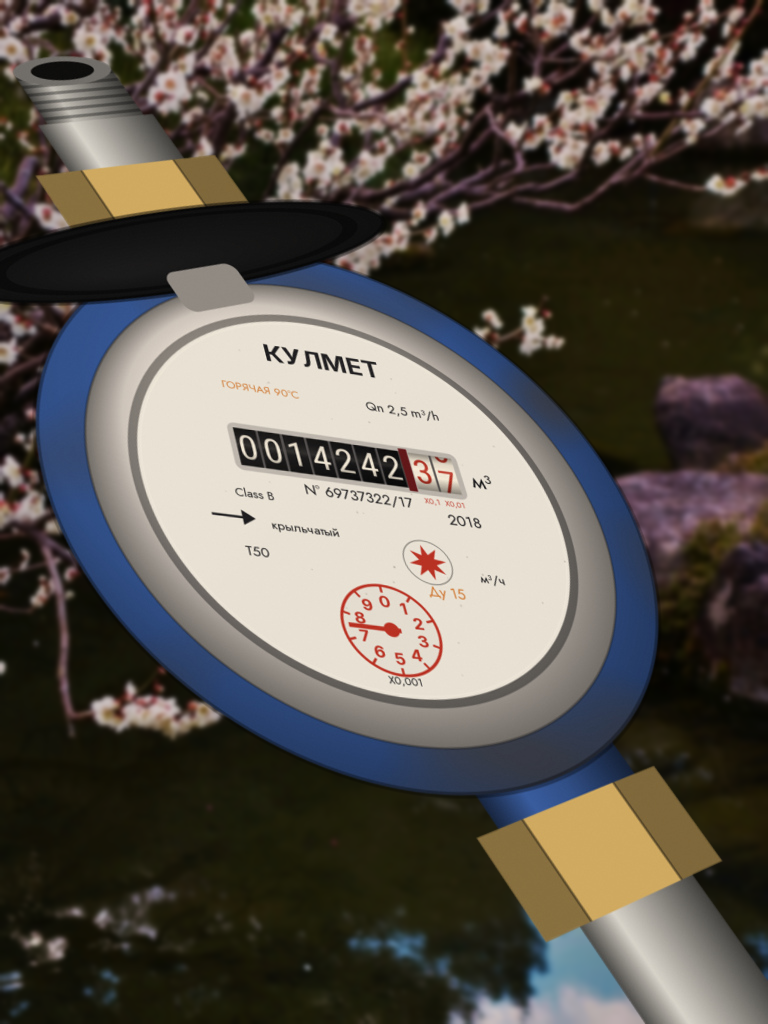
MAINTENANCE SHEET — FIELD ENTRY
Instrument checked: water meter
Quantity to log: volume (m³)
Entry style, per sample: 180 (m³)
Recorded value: 14242.367 (m³)
